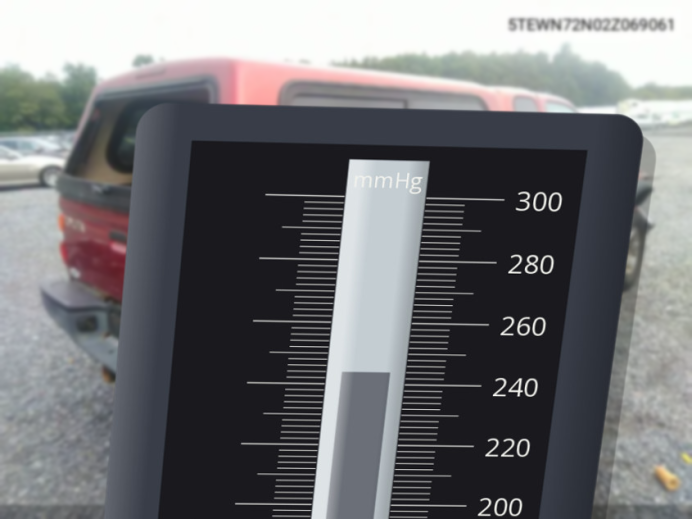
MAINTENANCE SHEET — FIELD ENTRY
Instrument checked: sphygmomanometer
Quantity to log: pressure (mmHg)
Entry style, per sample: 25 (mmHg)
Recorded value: 244 (mmHg)
